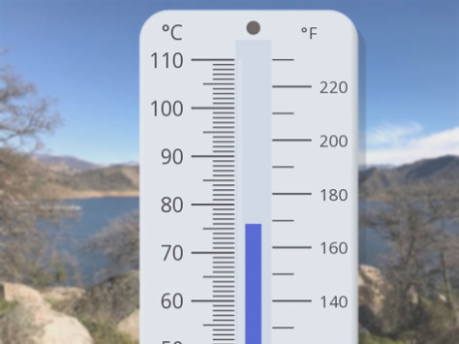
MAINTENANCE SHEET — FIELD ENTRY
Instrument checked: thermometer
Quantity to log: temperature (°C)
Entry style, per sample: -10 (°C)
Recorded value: 76 (°C)
